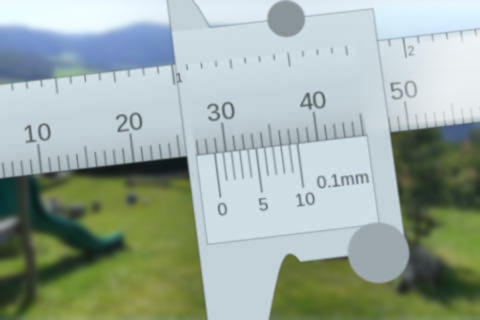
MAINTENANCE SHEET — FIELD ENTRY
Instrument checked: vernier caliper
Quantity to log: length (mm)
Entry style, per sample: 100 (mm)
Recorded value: 28.8 (mm)
